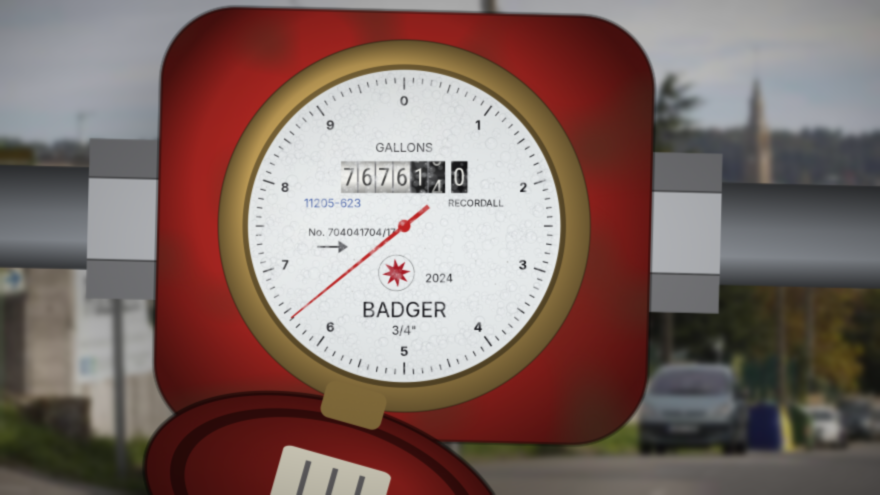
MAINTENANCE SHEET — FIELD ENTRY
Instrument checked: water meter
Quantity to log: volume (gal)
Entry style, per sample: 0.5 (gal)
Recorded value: 7676136.4 (gal)
